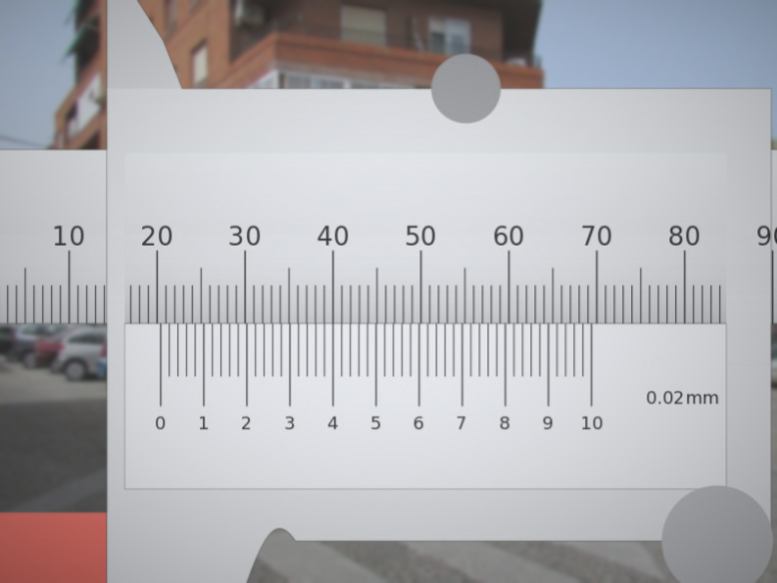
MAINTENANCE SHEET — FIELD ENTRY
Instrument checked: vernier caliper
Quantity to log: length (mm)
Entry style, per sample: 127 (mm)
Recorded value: 20.4 (mm)
